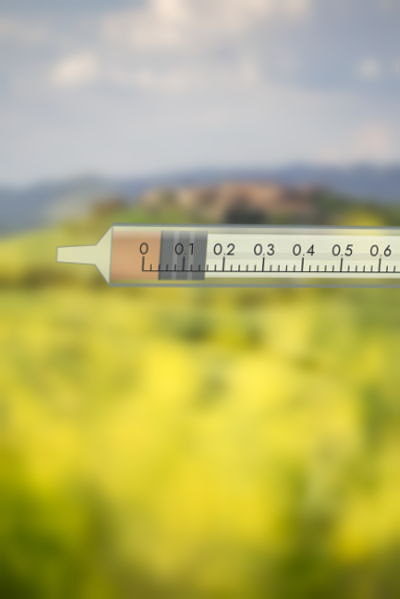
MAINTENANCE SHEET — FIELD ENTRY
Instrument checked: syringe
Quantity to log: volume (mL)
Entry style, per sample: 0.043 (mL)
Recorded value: 0.04 (mL)
